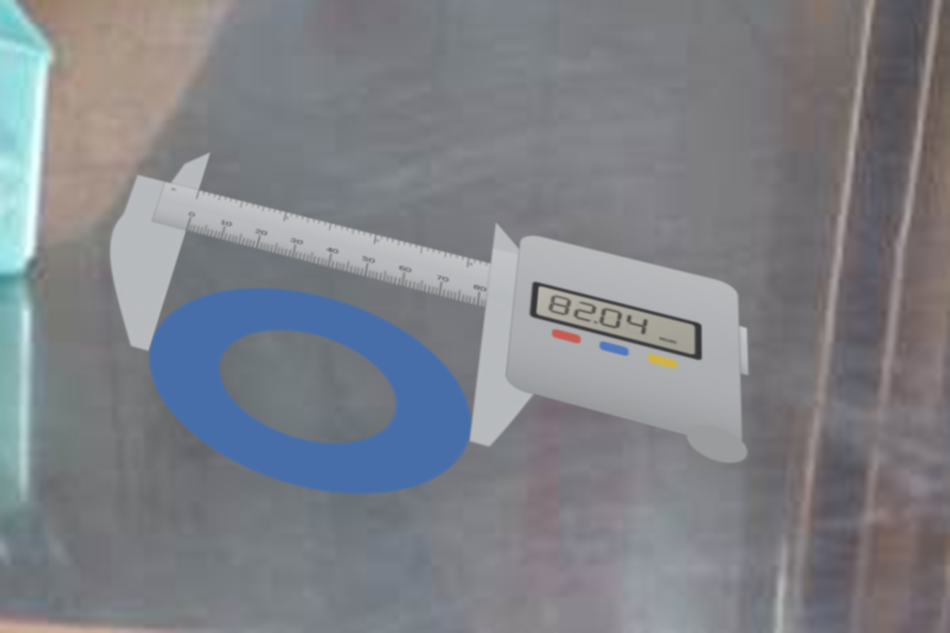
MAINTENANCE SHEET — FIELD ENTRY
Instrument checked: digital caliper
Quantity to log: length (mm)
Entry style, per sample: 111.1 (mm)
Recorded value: 82.04 (mm)
